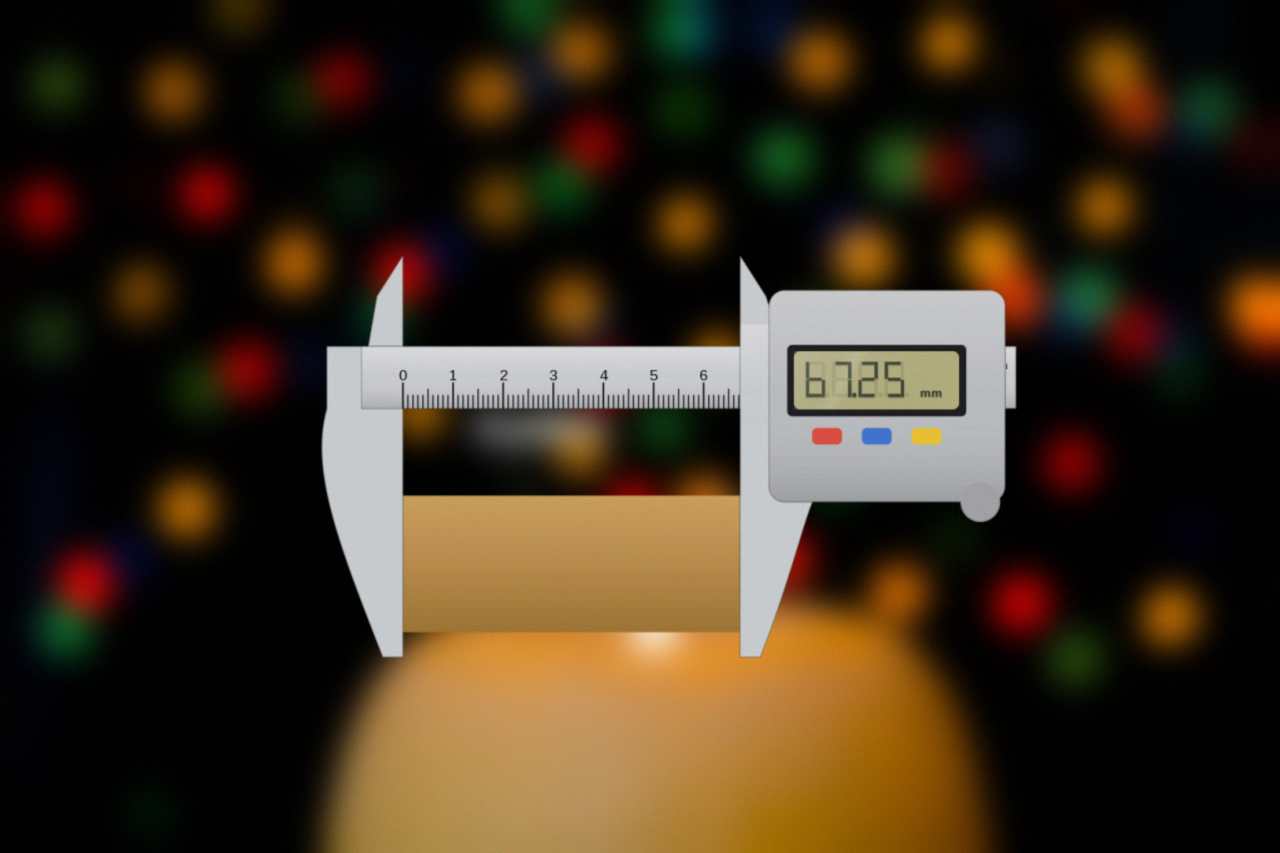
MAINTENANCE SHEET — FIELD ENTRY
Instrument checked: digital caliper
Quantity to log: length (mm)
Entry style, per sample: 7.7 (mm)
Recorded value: 67.25 (mm)
